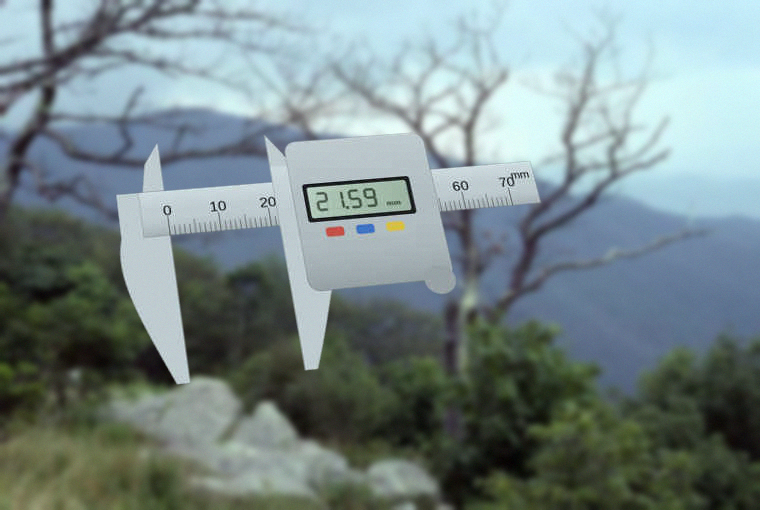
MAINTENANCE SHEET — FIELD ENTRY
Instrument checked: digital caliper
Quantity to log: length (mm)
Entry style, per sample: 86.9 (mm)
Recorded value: 21.59 (mm)
